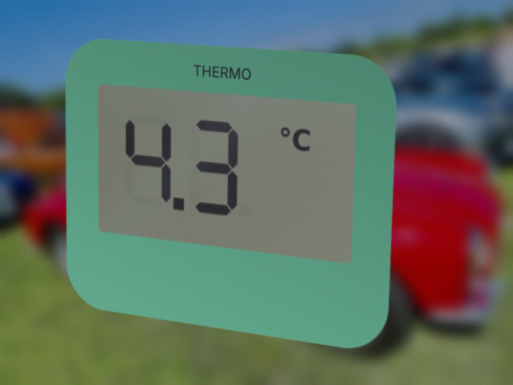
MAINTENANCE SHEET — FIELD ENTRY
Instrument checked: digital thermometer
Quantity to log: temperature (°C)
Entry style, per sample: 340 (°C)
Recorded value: 4.3 (°C)
